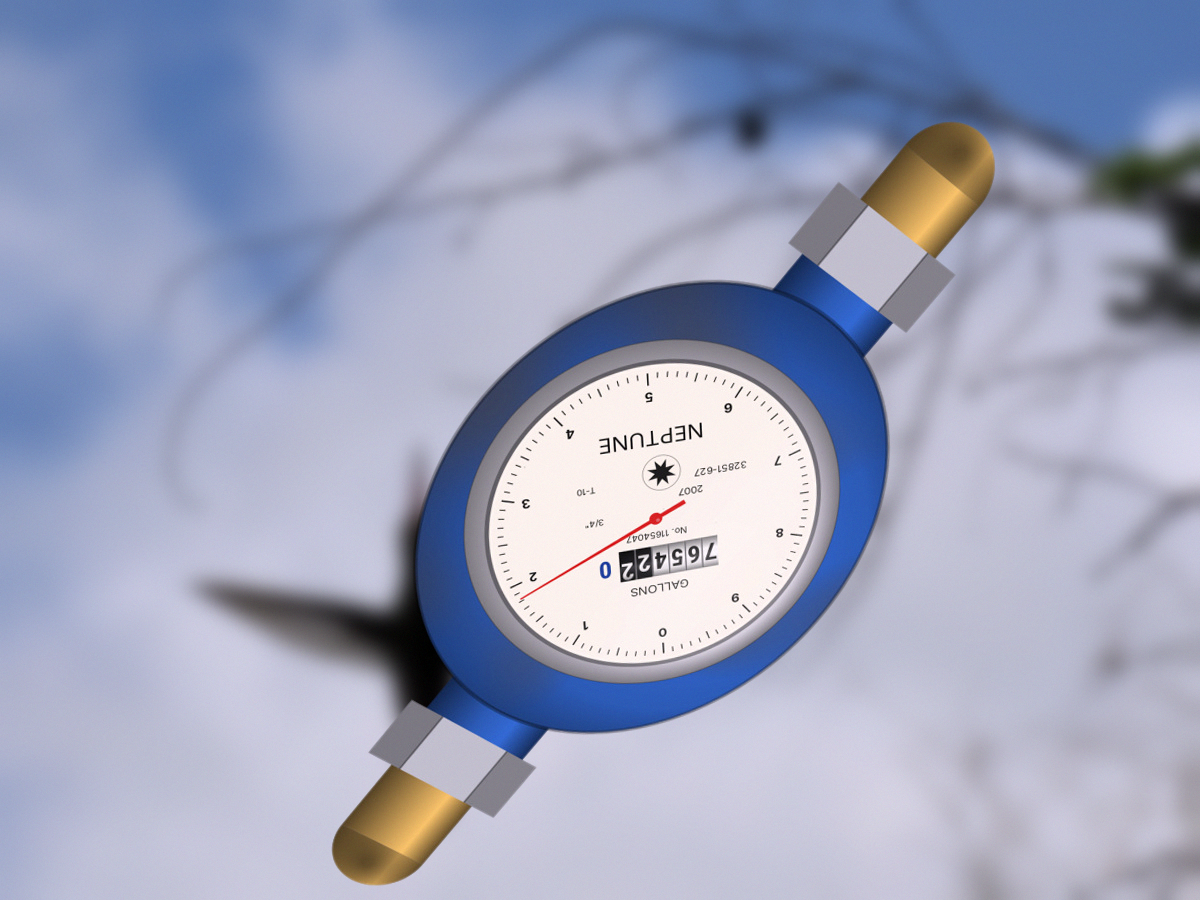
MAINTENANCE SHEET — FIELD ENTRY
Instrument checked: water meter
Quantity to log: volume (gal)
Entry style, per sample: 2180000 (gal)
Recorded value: 7654221.8 (gal)
